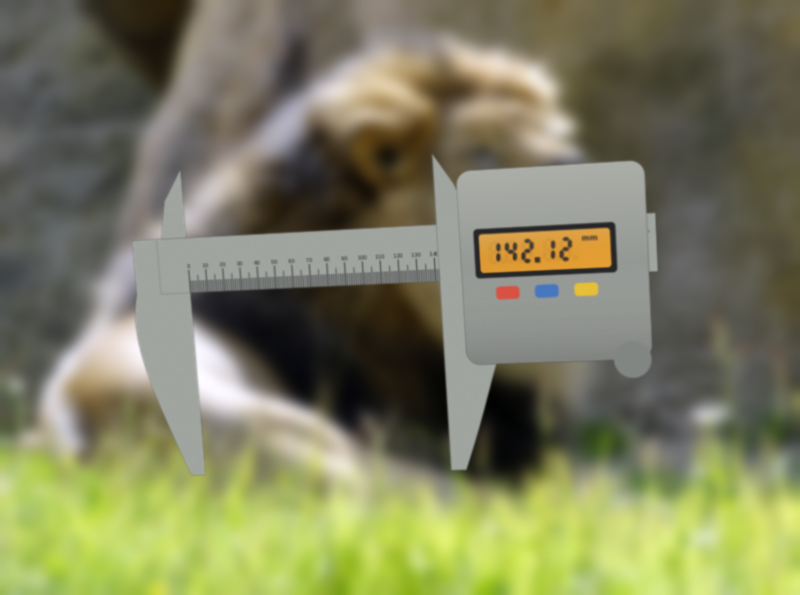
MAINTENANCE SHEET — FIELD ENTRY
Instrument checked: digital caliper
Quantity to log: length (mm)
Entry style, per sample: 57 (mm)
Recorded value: 142.12 (mm)
